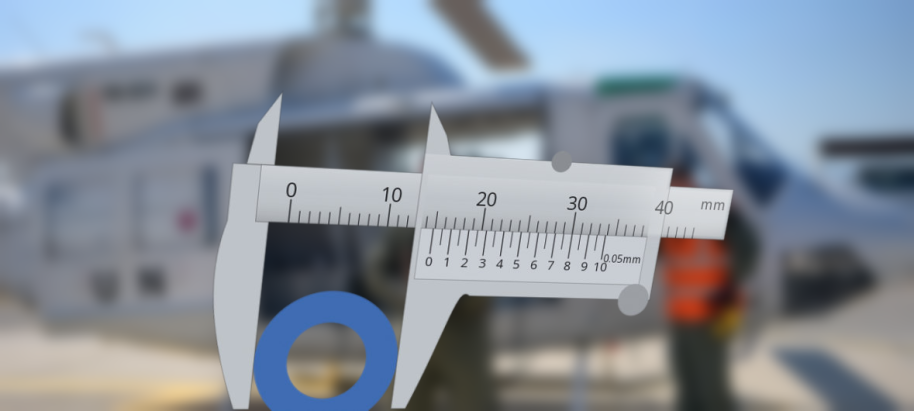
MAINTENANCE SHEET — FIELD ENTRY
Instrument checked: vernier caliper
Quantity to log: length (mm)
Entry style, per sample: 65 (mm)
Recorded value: 14.8 (mm)
